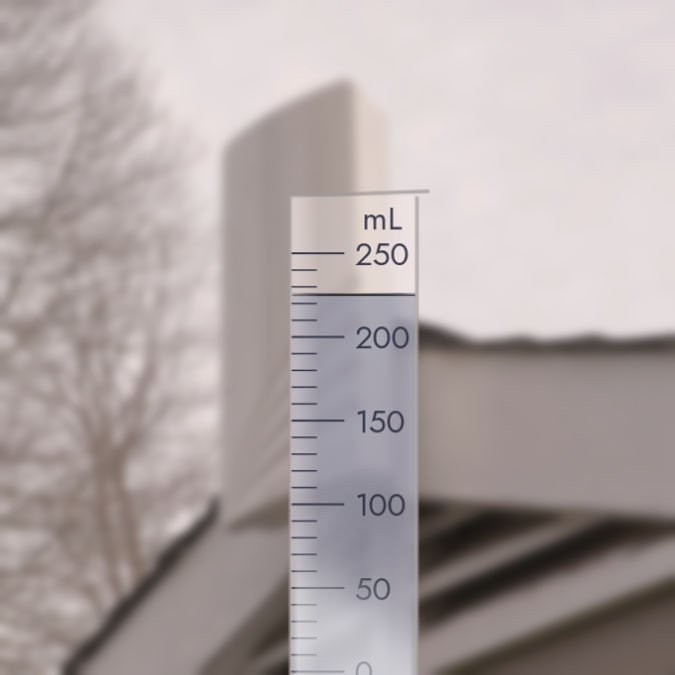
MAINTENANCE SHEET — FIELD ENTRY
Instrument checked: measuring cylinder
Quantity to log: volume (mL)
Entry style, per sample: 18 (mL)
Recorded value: 225 (mL)
